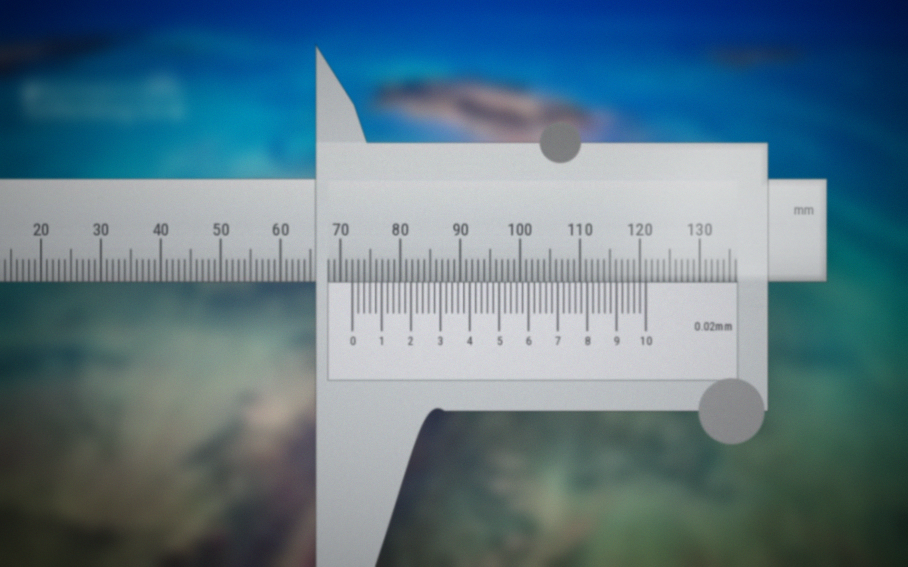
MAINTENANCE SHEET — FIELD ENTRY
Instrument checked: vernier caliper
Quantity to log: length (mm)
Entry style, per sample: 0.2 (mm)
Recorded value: 72.0 (mm)
